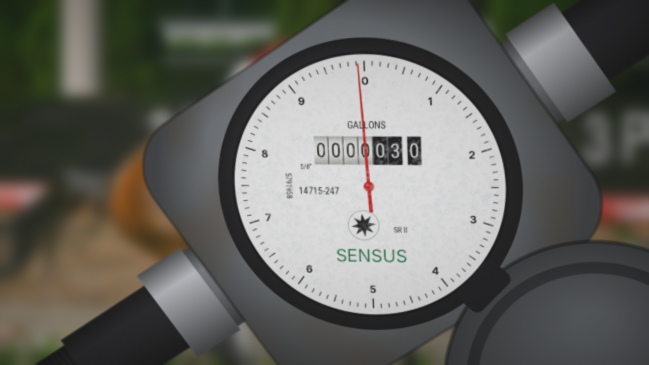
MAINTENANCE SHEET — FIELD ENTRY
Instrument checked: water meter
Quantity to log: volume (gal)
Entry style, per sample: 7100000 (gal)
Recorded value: 29.9 (gal)
